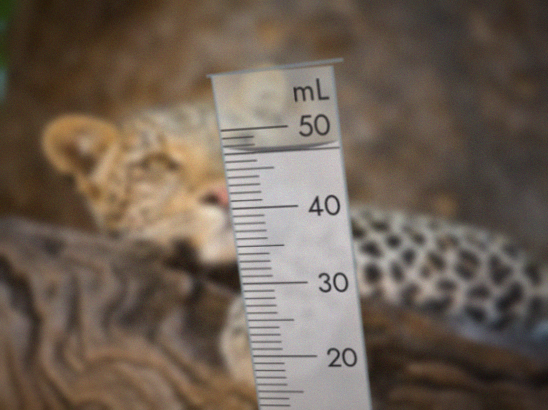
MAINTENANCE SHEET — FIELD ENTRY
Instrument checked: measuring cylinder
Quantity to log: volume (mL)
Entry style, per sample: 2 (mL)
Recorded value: 47 (mL)
